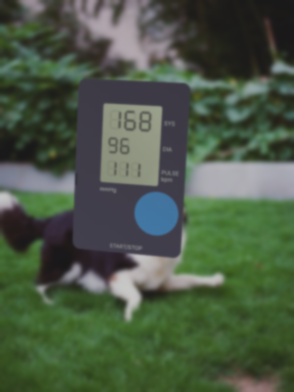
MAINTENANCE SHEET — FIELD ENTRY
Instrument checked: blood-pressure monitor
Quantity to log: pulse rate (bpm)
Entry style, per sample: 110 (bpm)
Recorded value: 111 (bpm)
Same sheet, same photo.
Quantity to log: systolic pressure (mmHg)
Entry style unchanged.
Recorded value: 168 (mmHg)
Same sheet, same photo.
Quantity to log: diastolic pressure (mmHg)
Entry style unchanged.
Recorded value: 96 (mmHg)
